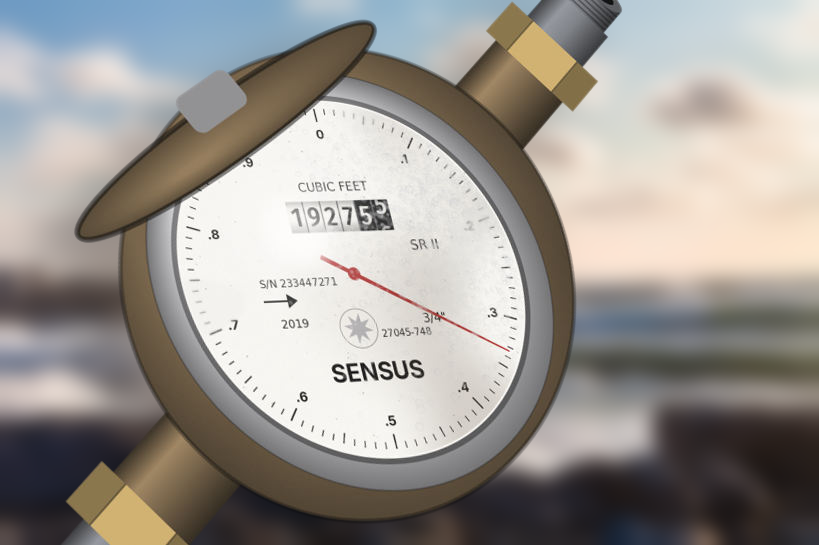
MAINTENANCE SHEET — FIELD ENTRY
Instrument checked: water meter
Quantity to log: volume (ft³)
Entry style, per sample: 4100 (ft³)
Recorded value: 192755.33 (ft³)
